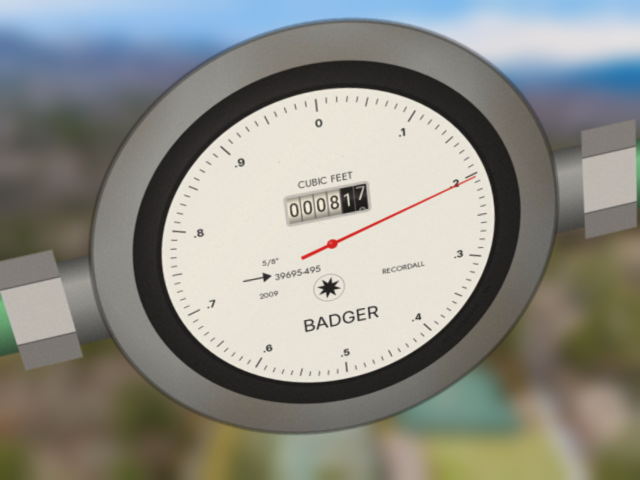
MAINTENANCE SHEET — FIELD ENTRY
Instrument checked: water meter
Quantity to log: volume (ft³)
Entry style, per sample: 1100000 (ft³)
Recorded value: 817.20 (ft³)
